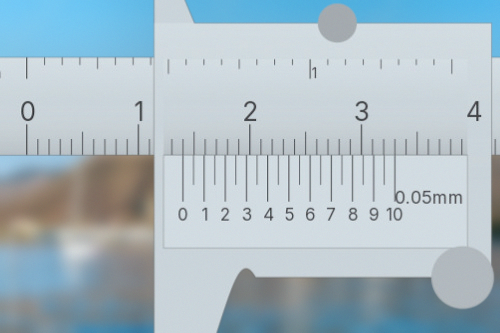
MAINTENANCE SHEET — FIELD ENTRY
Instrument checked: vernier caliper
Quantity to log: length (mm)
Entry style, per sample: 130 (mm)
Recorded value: 14.0 (mm)
